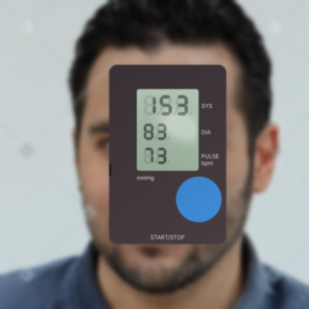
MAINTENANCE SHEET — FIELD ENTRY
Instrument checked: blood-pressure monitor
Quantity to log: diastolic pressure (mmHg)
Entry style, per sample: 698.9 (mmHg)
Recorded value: 83 (mmHg)
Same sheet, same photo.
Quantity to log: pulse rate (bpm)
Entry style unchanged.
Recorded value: 73 (bpm)
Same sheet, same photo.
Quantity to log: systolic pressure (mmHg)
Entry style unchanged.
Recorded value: 153 (mmHg)
